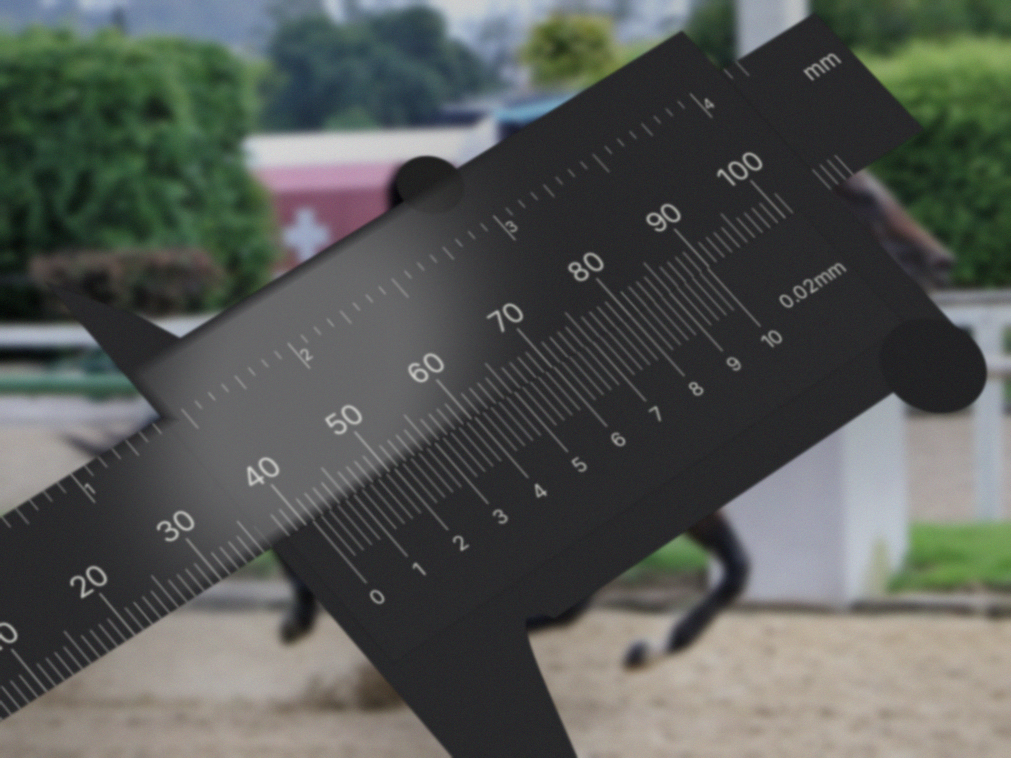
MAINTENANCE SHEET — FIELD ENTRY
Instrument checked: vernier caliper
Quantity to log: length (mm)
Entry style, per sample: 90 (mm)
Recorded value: 40.8 (mm)
